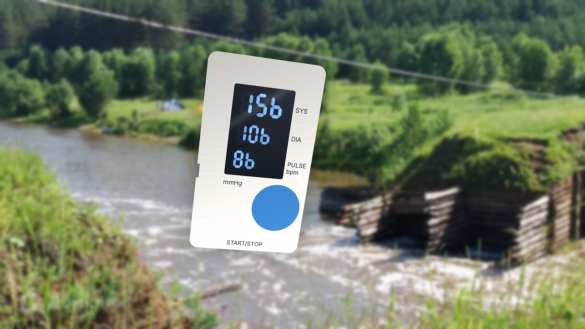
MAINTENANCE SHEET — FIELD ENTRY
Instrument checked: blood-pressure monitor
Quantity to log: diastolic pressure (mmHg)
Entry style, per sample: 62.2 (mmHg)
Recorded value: 106 (mmHg)
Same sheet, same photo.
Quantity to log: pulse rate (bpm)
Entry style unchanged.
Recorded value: 86 (bpm)
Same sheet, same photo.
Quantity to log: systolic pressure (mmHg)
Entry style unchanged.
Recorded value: 156 (mmHg)
